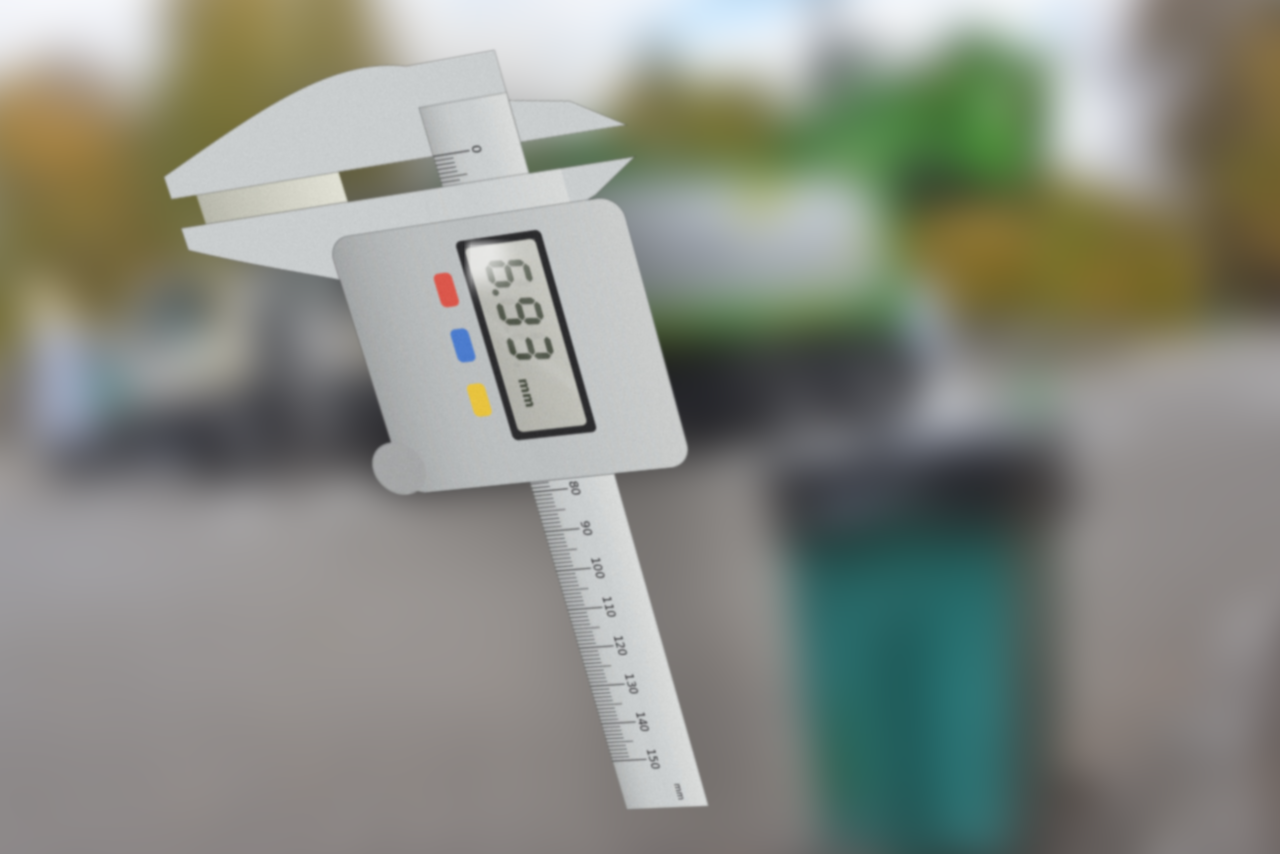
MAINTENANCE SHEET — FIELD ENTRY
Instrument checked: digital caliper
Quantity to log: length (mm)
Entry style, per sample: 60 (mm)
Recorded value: 6.93 (mm)
